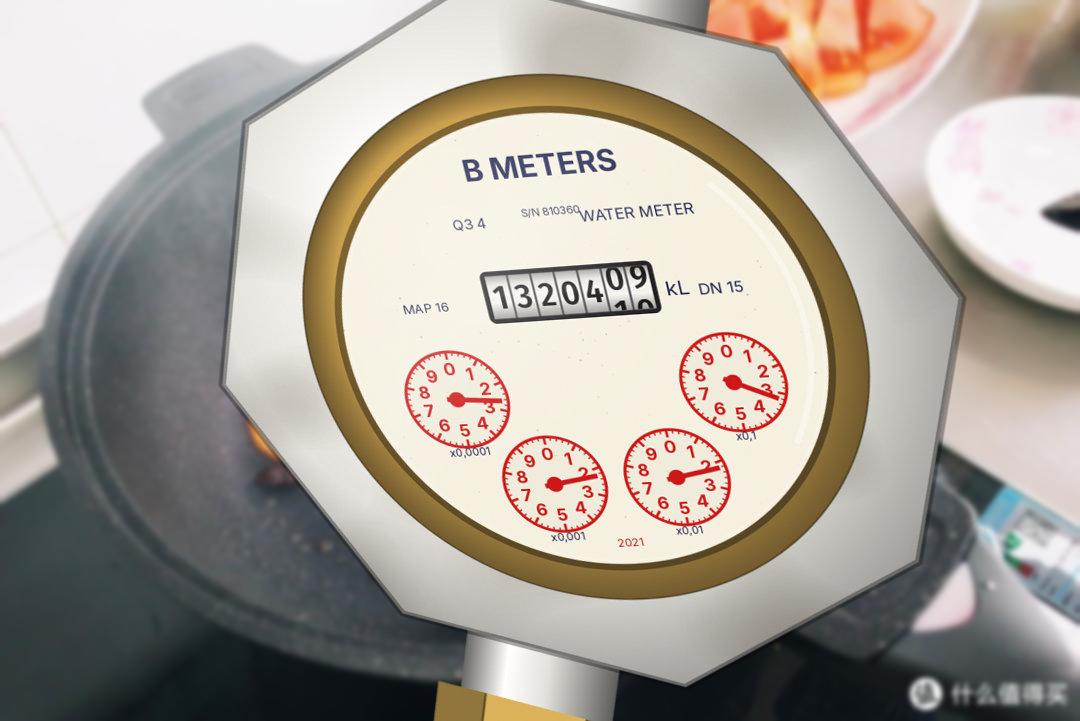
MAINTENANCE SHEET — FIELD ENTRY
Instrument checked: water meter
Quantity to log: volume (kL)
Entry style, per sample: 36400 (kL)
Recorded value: 1320409.3222 (kL)
